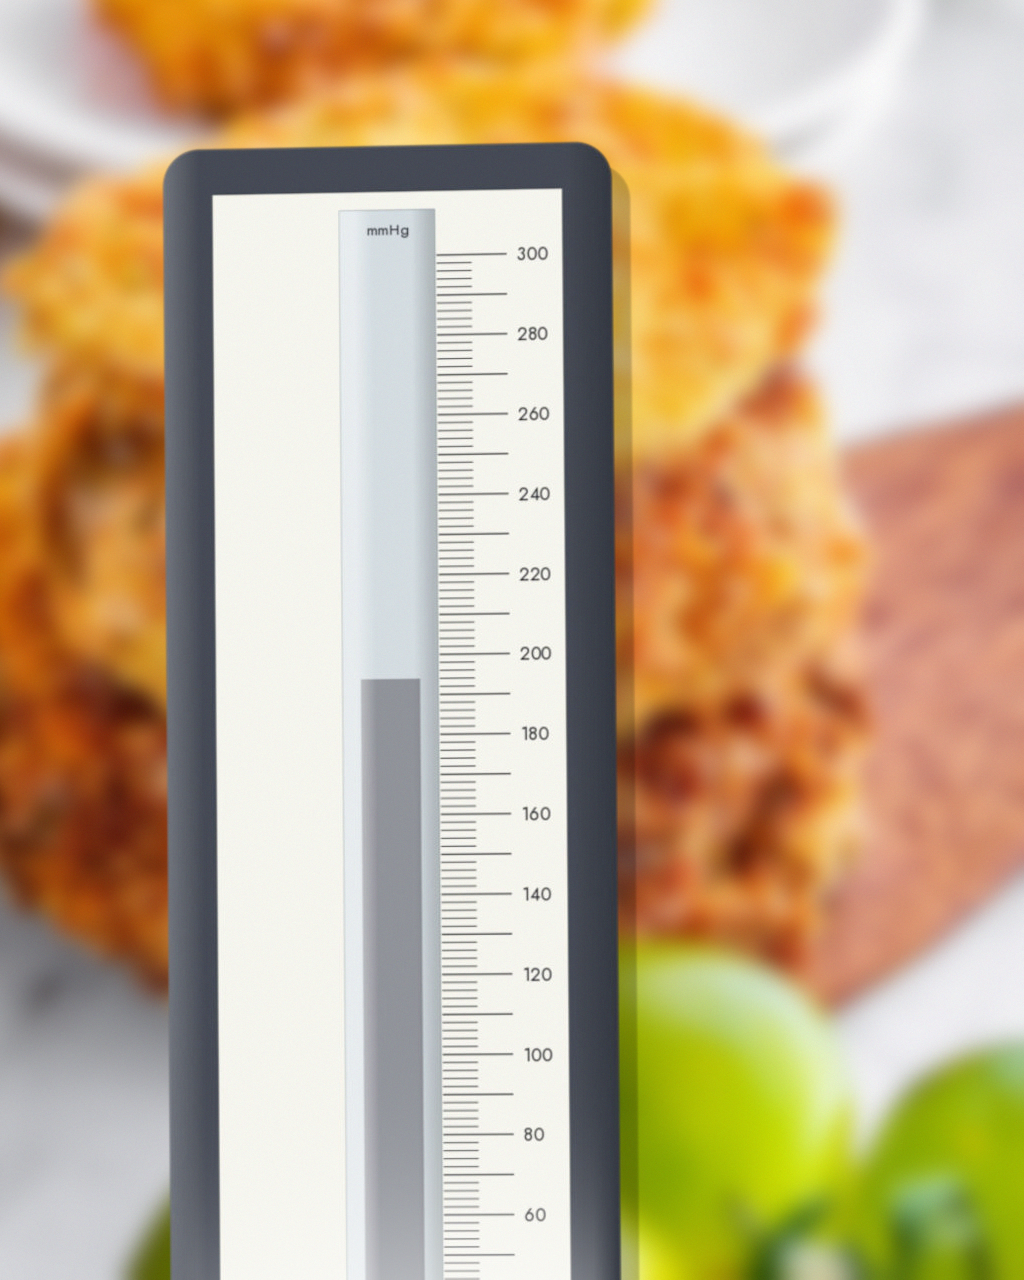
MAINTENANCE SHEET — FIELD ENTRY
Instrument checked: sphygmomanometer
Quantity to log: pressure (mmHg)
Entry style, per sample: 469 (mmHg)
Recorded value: 194 (mmHg)
